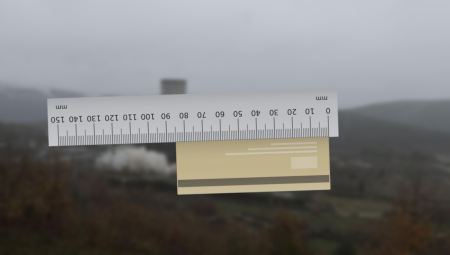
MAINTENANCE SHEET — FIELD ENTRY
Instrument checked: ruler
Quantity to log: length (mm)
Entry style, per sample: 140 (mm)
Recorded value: 85 (mm)
